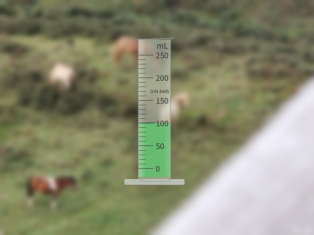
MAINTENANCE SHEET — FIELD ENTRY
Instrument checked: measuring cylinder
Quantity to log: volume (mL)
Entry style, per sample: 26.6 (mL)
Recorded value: 100 (mL)
